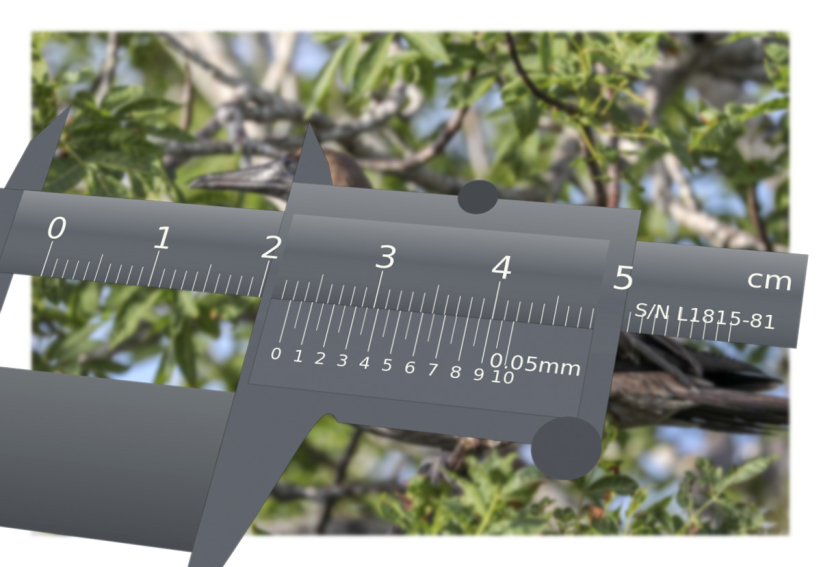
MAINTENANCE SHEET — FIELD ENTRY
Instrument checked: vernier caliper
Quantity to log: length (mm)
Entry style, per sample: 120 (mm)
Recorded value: 22.8 (mm)
